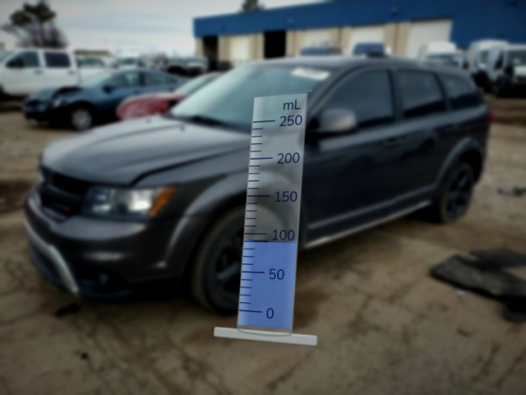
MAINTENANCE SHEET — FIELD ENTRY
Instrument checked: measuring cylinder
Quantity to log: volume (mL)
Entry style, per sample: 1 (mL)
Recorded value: 90 (mL)
